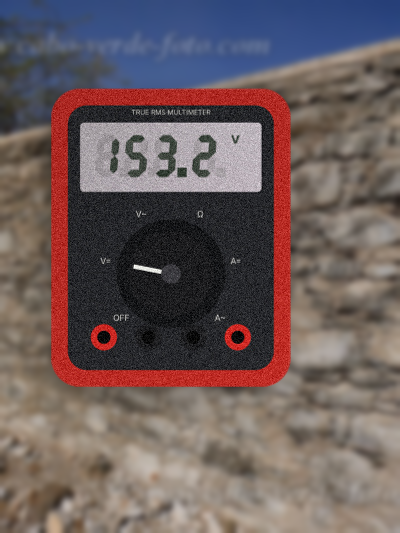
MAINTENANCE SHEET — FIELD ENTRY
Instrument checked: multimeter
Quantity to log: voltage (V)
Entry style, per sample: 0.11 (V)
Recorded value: 153.2 (V)
